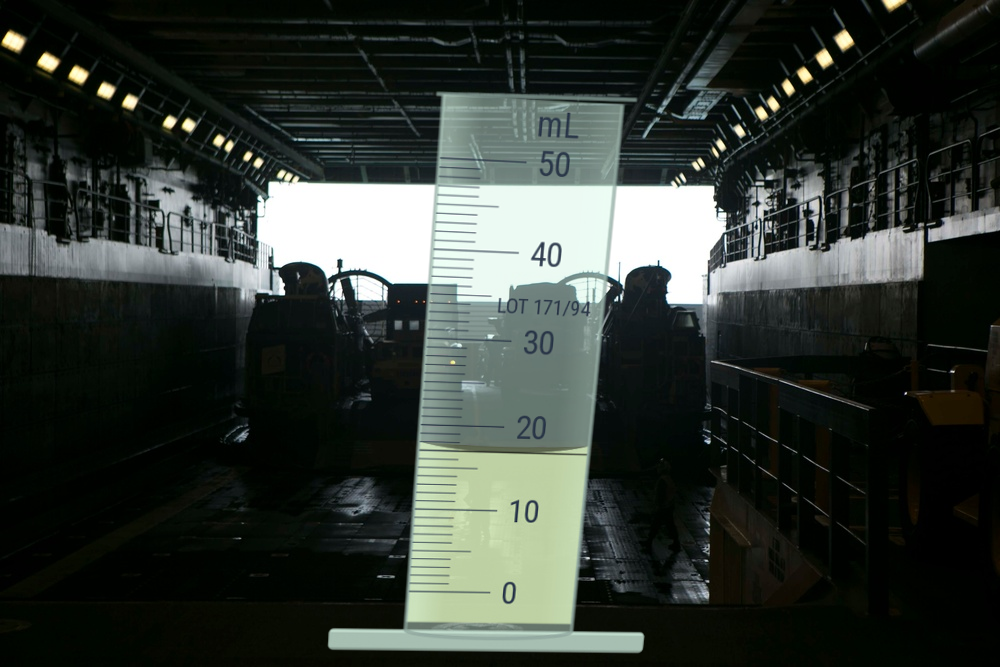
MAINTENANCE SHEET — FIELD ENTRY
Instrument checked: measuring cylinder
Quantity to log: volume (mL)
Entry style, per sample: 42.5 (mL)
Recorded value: 17 (mL)
